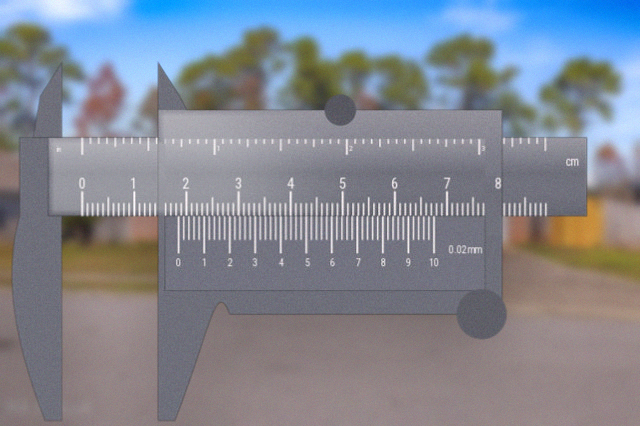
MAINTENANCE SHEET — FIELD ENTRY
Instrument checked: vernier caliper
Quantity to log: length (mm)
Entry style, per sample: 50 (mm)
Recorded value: 18.5 (mm)
